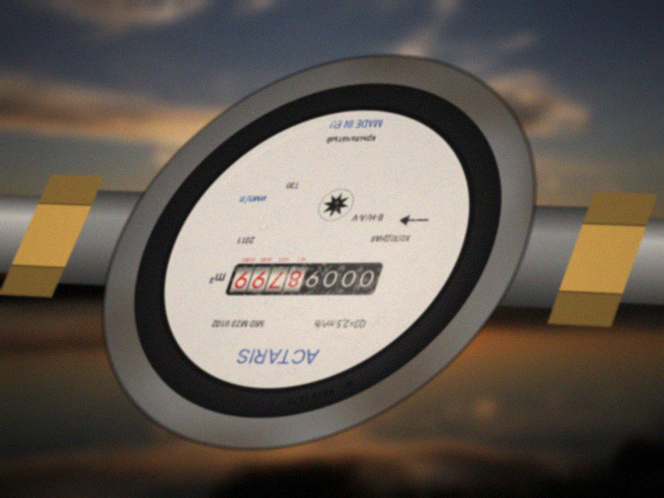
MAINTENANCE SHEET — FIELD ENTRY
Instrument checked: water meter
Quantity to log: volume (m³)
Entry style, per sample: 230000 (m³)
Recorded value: 9.8799 (m³)
